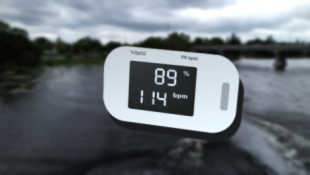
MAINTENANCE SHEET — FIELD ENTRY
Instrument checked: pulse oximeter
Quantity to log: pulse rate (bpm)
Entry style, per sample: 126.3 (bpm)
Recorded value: 114 (bpm)
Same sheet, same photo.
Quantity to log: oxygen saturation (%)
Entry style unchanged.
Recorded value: 89 (%)
